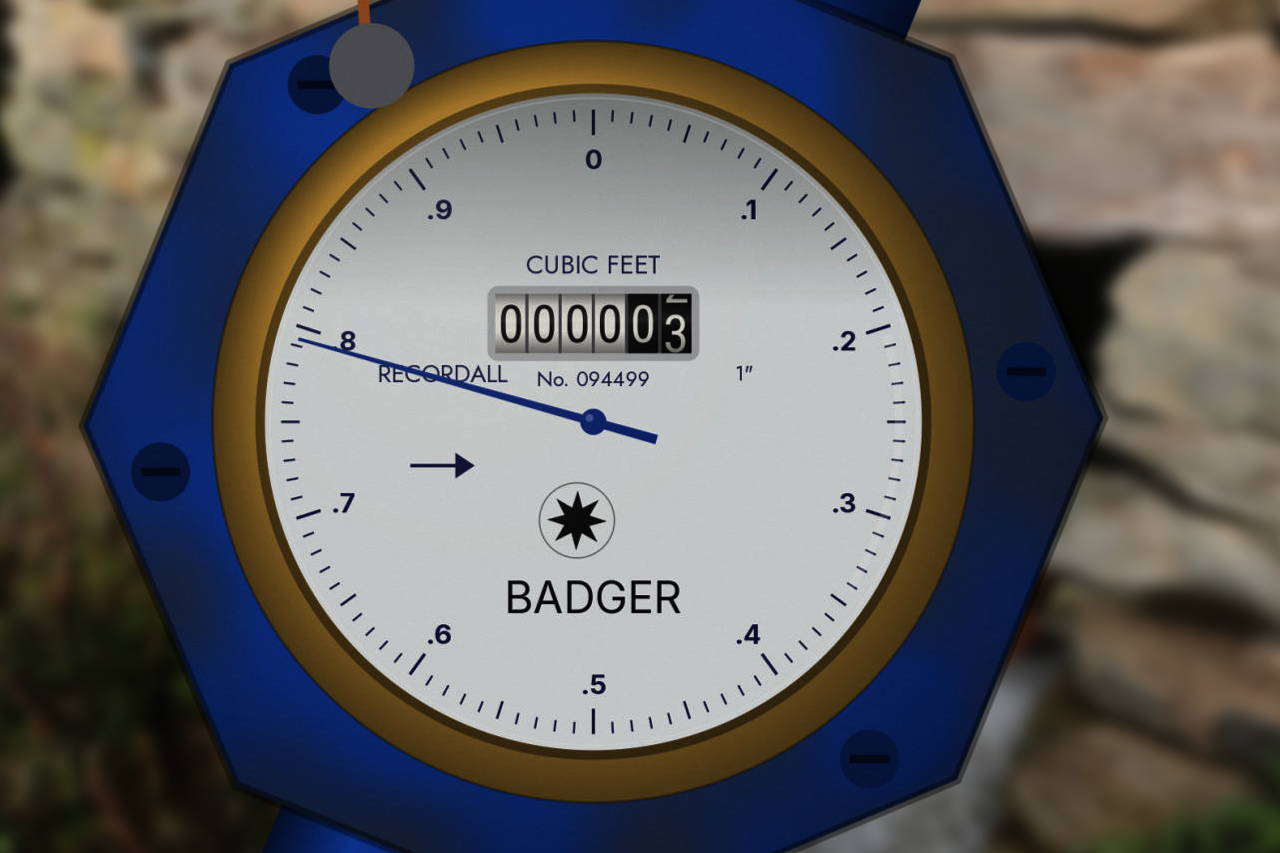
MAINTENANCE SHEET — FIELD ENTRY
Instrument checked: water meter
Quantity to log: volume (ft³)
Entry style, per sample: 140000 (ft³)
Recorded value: 2.79 (ft³)
